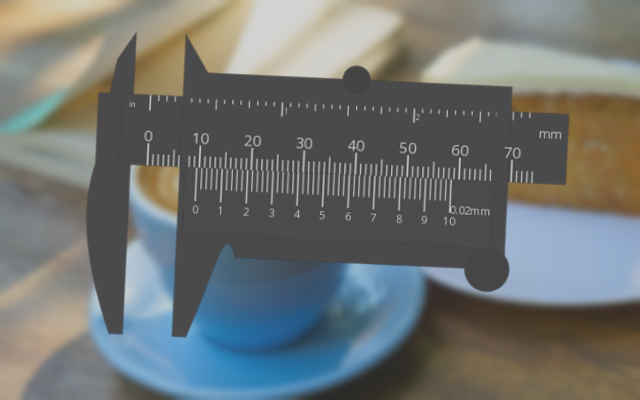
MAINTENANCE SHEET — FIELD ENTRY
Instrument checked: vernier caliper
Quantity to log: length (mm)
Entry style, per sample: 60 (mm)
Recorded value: 9.5 (mm)
